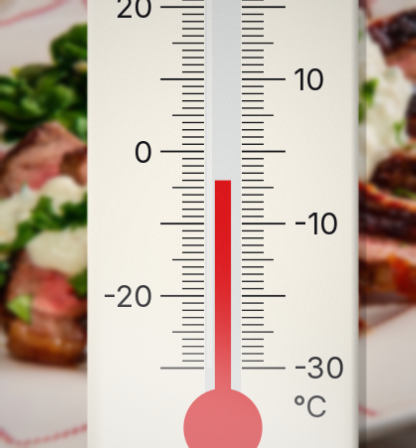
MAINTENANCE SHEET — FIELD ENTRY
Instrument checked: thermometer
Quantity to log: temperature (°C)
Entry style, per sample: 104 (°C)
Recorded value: -4 (°C)
